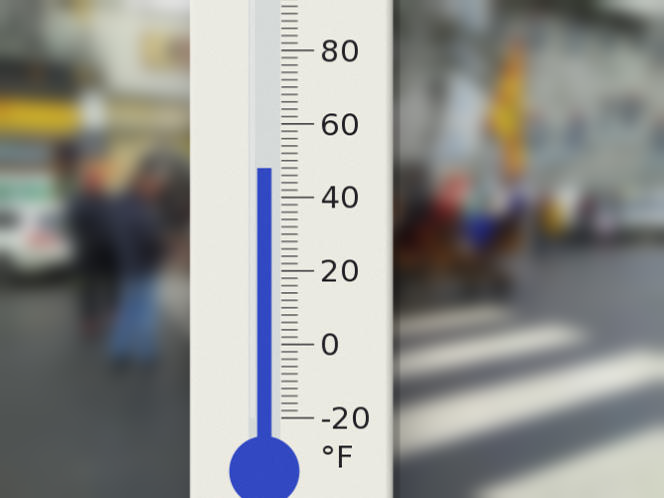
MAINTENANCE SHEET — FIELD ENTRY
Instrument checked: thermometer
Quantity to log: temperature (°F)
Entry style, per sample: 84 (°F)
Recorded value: 48 (°F)
